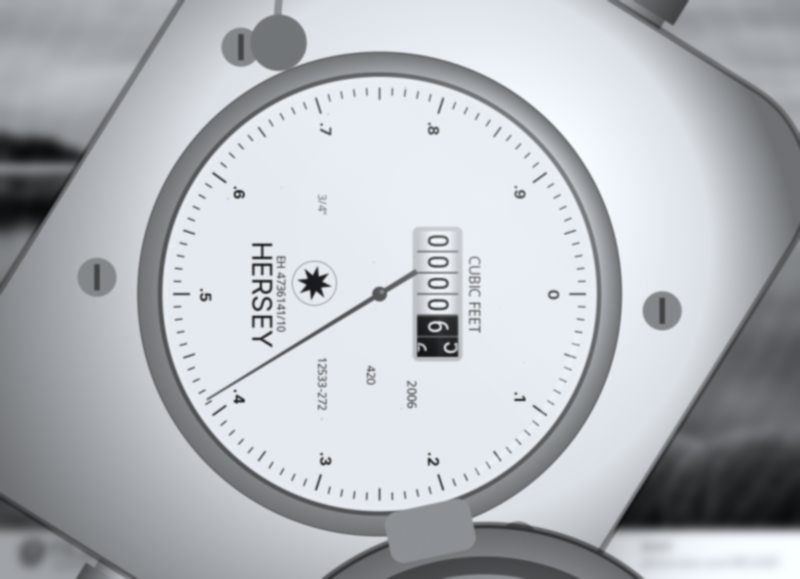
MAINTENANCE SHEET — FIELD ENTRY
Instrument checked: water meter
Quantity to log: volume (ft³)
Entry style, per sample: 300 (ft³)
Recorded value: 65.41 (ft³)
